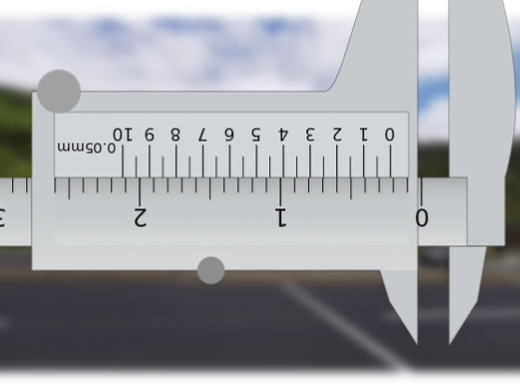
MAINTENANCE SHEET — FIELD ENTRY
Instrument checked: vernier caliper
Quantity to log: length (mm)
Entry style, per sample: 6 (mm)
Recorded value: 2.2 (mm)
